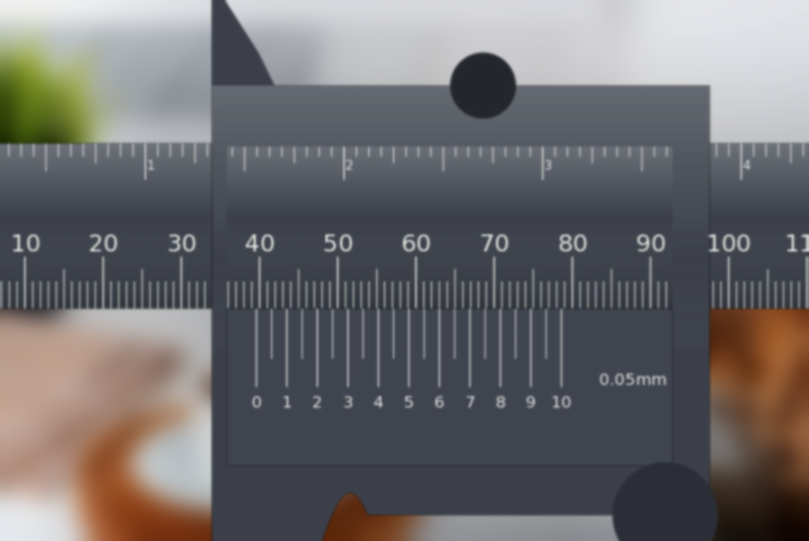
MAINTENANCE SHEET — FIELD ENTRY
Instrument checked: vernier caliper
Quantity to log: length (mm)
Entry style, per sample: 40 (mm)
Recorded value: 39.6 (mm)
